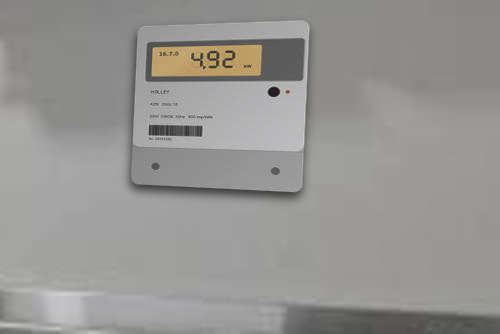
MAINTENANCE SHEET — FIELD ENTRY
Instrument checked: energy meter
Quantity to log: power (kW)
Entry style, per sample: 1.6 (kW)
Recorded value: 4.92 (kW)
